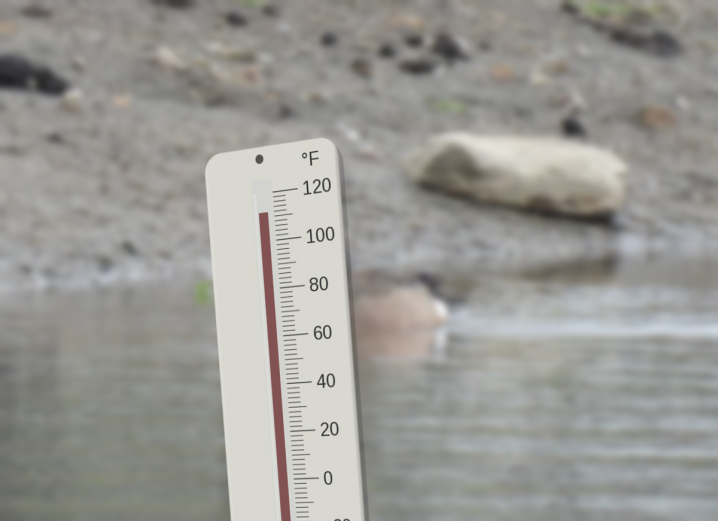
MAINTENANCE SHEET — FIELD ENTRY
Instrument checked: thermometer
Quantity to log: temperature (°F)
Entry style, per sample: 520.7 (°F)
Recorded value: 112 (°F)
